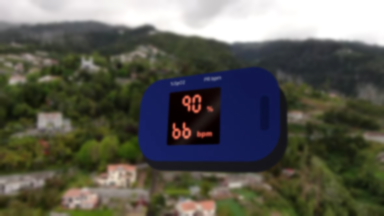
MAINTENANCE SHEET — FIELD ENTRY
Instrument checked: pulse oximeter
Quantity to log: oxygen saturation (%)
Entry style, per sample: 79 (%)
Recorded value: 90 (%)
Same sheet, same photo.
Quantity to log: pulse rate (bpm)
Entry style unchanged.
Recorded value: 66 (bpm)
